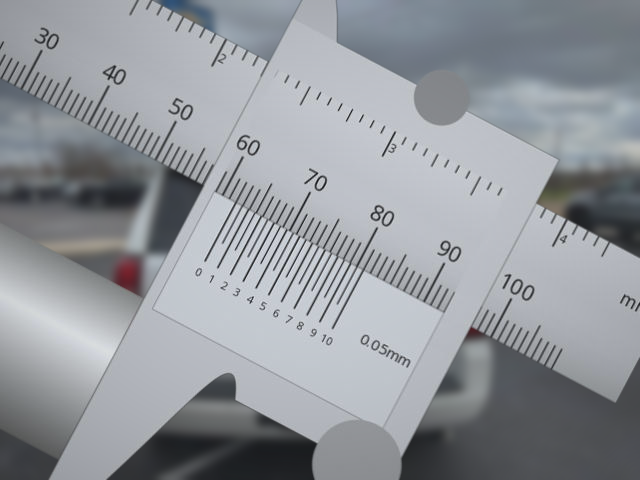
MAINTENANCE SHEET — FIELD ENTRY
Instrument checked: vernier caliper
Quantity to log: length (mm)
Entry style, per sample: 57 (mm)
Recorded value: 62.0 (mm)
